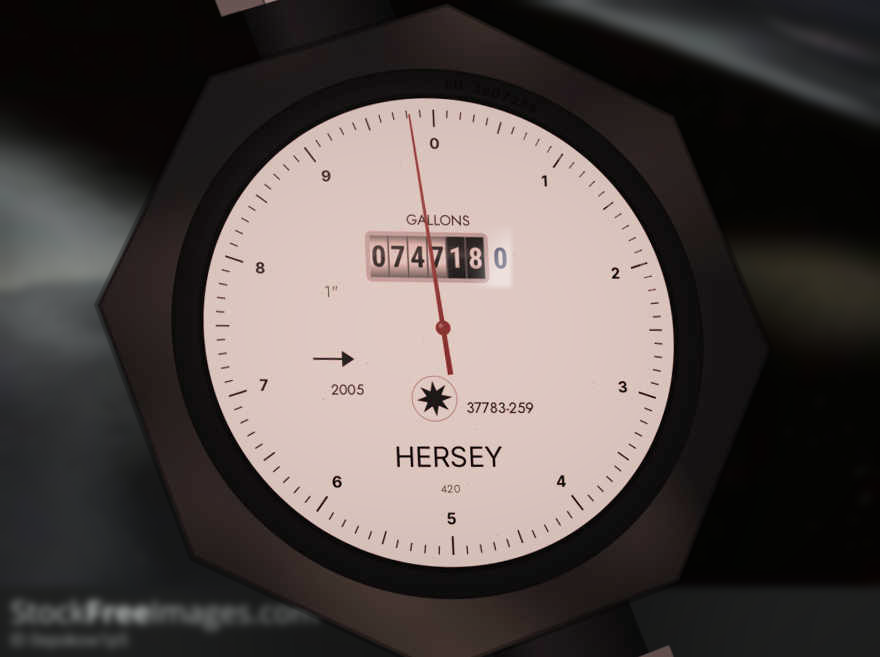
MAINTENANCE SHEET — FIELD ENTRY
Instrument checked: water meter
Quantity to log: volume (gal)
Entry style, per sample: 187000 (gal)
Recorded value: 747179.8 (gal)
